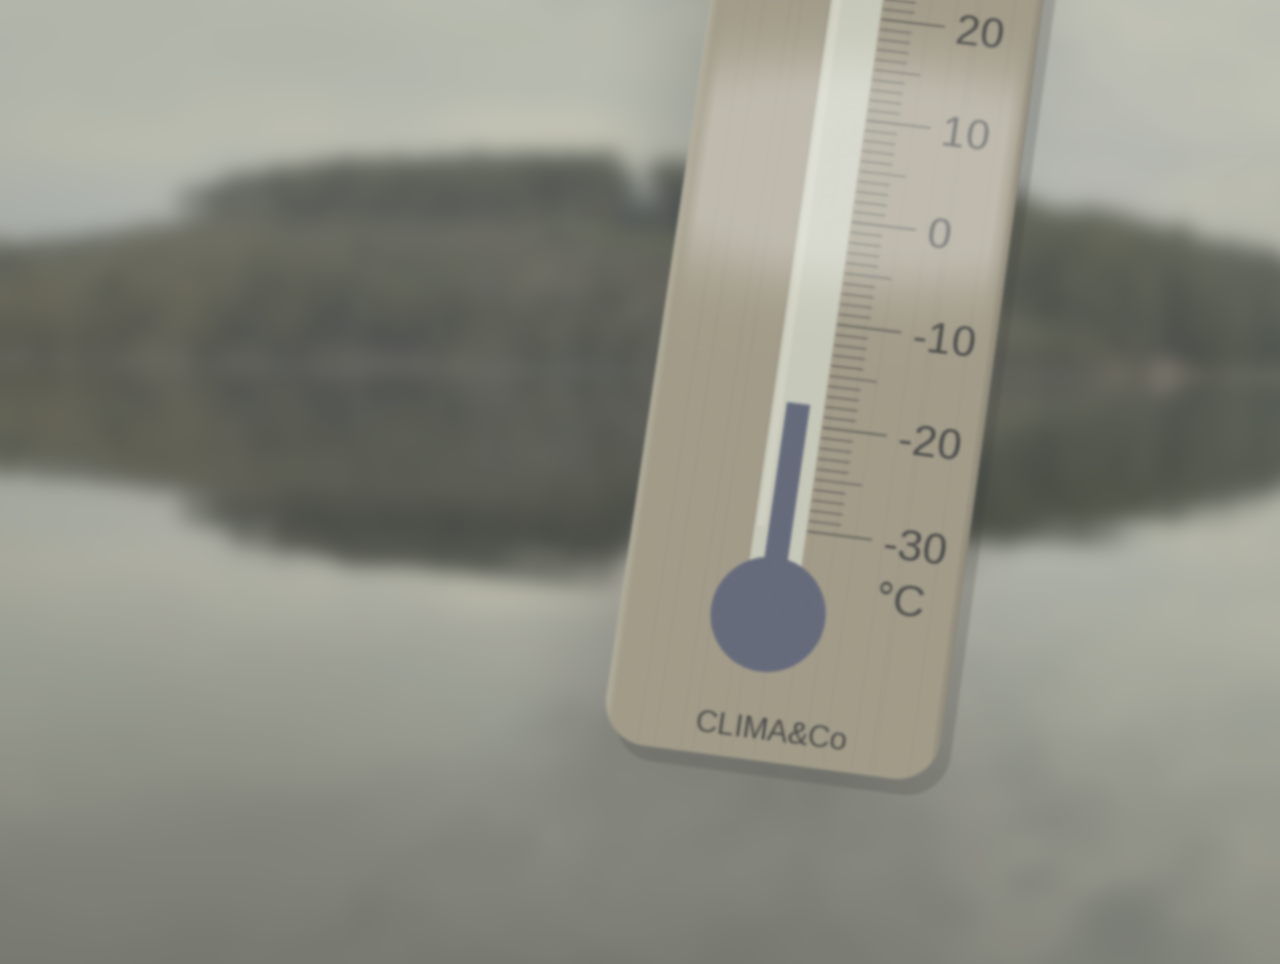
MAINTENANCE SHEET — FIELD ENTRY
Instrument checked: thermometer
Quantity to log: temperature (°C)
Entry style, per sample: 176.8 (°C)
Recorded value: -18 (°C)
